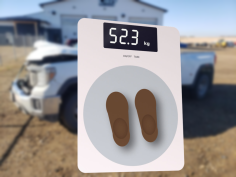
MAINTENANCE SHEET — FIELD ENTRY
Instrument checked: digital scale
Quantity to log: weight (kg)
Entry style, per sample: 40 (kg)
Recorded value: 52.3 (kg)
